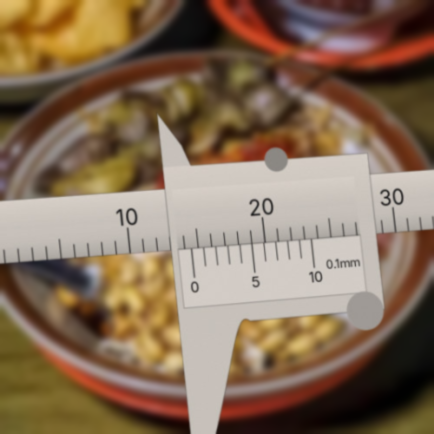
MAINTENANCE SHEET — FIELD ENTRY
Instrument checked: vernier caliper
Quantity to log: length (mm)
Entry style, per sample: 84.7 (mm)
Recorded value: 14.5 (mm)
